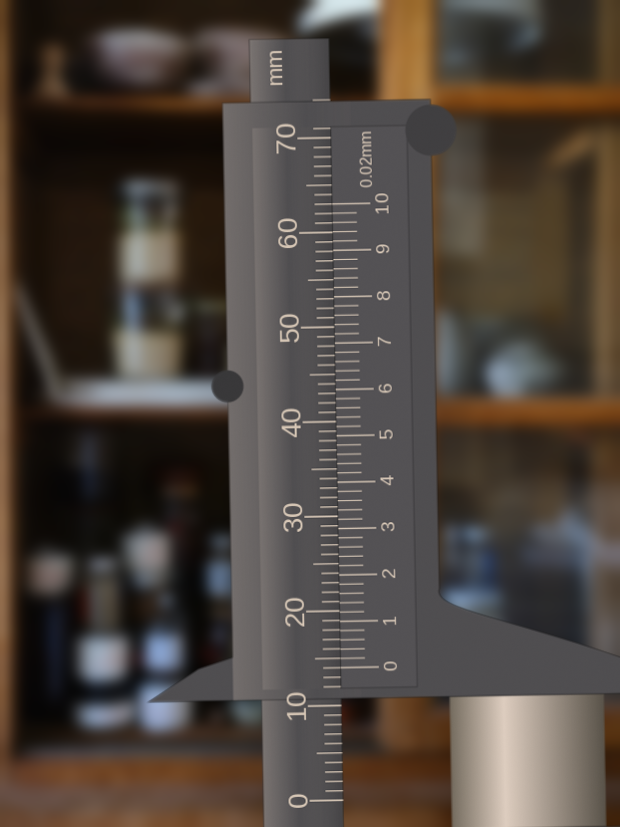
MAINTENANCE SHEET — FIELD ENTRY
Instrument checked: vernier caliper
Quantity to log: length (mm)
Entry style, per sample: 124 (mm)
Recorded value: 14.0 (mm)
